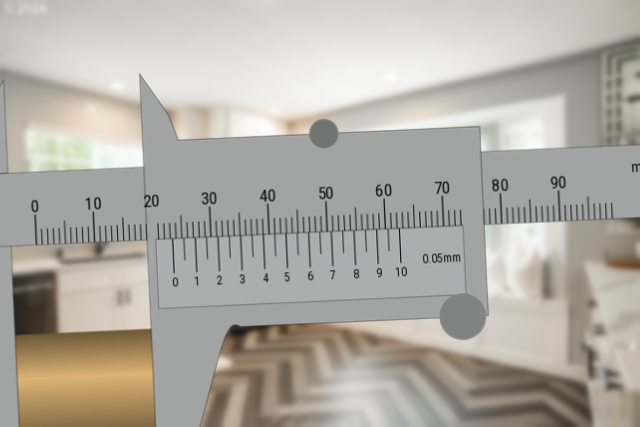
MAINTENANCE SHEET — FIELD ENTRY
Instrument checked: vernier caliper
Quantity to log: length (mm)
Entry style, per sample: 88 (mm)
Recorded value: 23.4 (mm)
